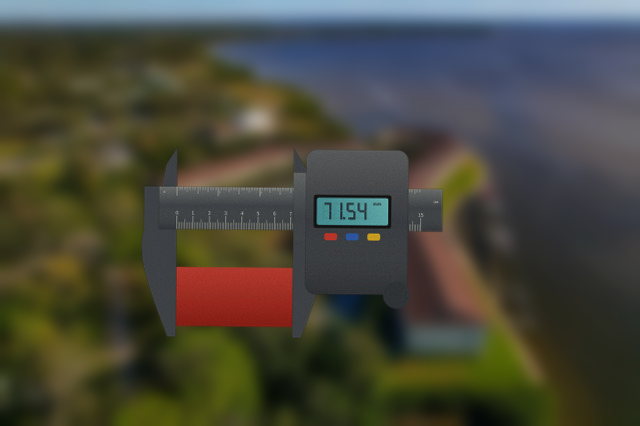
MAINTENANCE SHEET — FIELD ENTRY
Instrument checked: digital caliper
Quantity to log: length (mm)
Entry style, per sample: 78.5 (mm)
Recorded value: 71.54 (mm)
